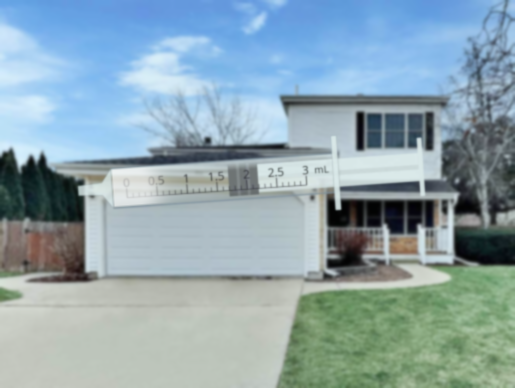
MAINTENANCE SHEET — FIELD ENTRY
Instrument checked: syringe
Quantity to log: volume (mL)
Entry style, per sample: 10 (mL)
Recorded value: 1.7 (mL)
